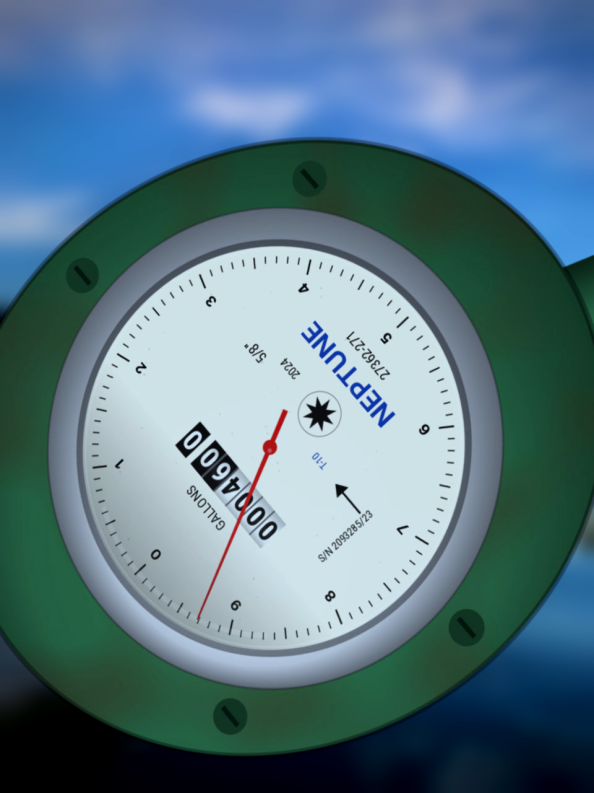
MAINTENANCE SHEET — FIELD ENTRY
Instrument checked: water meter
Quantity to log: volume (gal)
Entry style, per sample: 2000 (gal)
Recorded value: 4599.3 (gal)
